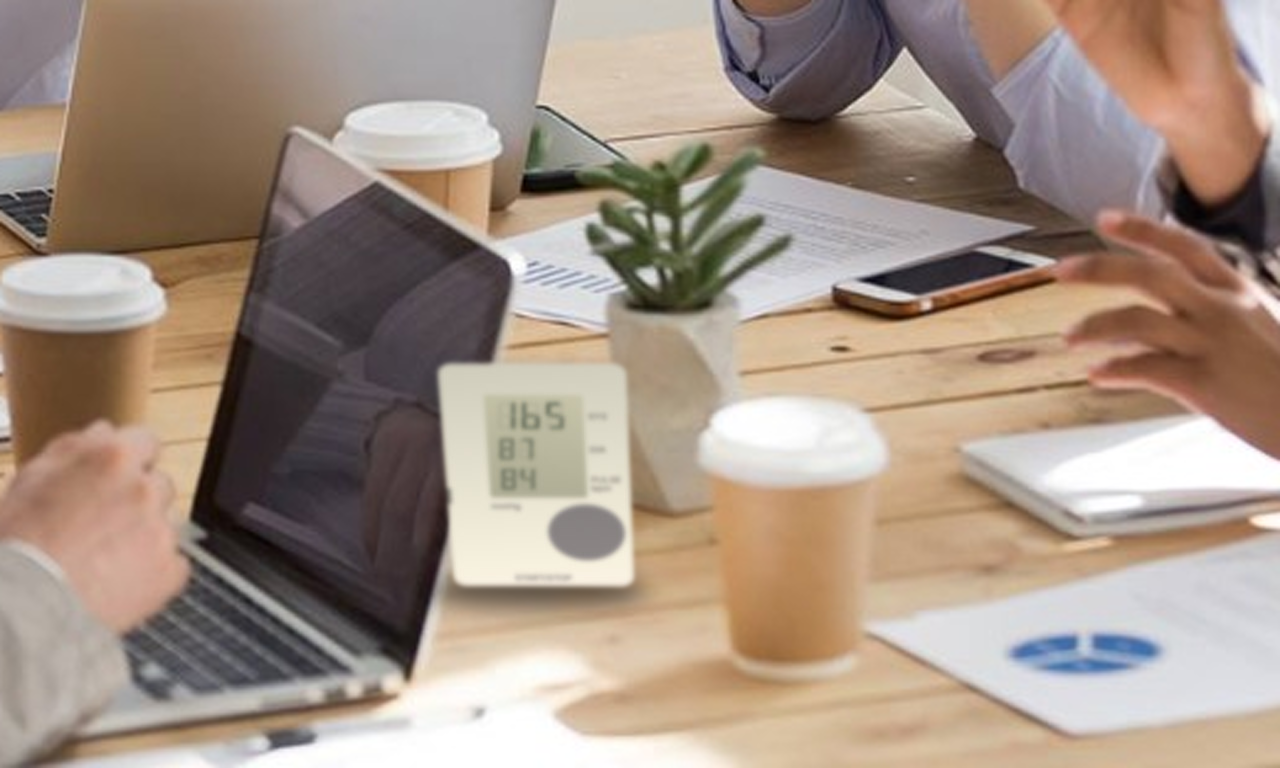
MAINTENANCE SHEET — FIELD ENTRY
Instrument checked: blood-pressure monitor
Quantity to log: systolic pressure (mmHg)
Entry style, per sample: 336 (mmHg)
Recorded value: 165 (mmHg)
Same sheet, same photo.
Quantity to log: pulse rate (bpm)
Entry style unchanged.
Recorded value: 84 (bpm)
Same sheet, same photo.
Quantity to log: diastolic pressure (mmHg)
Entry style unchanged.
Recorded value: 87 (mmHg)
